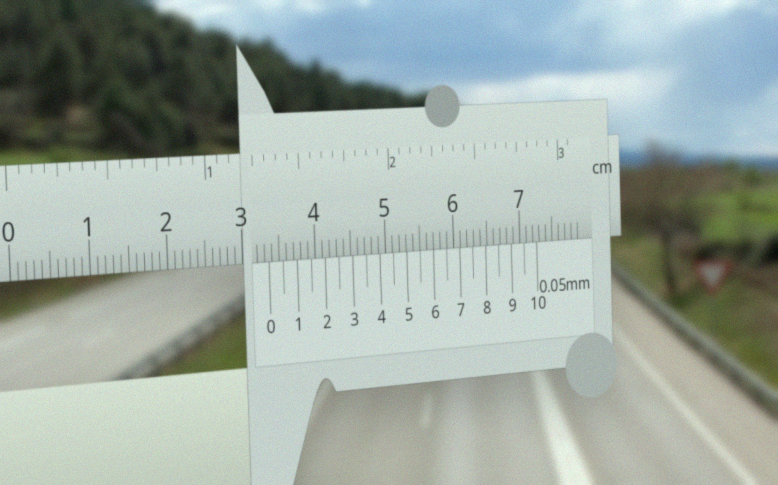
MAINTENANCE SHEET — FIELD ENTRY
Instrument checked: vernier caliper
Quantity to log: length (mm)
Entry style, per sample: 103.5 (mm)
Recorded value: 33.6 (mm)
